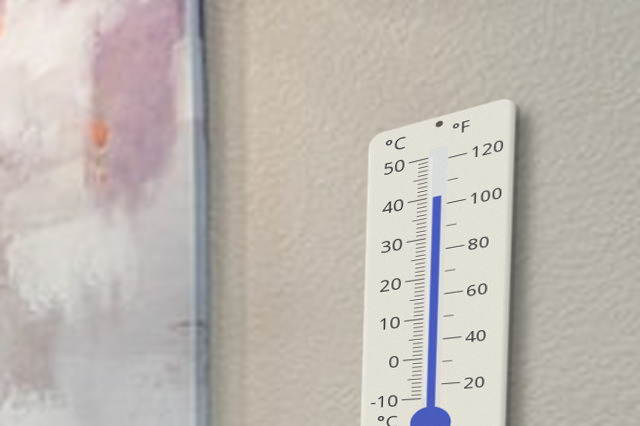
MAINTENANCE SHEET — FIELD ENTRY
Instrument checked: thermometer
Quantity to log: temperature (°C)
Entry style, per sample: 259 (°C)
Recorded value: 40 (°C)
